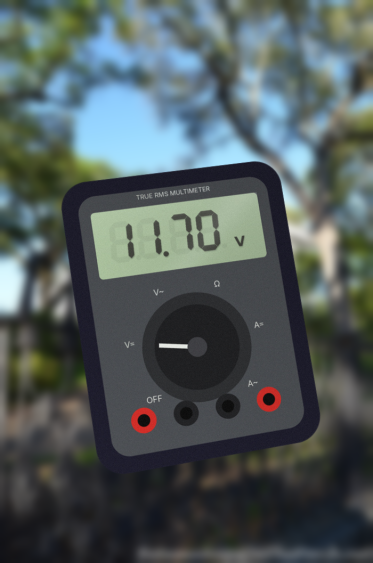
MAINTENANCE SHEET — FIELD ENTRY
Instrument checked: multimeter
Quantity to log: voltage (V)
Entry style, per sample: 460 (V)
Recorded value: 11.70 (V)
